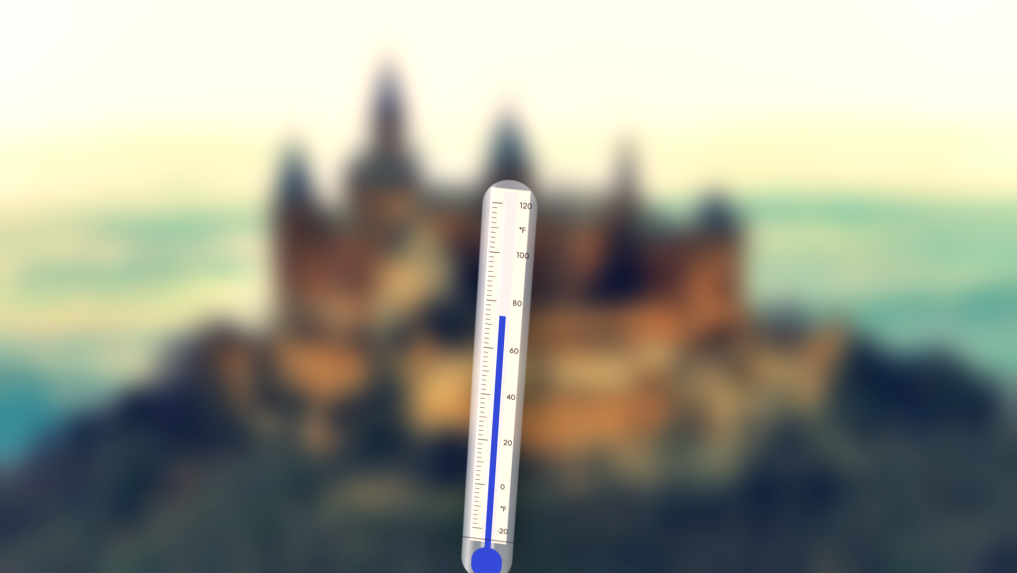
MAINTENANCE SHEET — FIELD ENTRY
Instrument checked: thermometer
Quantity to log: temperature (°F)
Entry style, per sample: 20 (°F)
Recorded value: 74 (°F)
